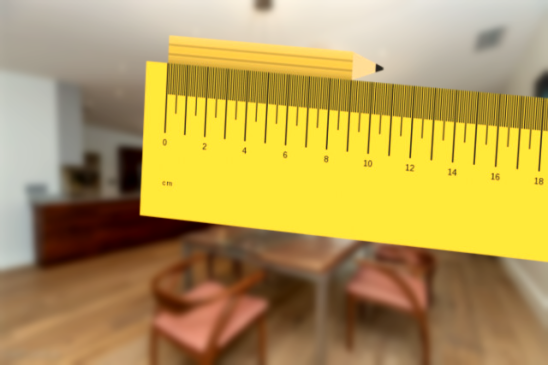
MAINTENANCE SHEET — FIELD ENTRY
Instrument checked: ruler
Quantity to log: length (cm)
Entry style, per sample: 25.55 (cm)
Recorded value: 10.5 (cm)
